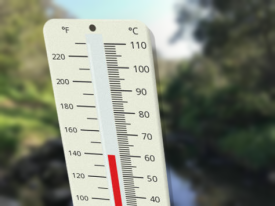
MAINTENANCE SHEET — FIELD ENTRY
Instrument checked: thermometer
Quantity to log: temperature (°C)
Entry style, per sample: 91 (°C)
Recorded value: 60 (°C)
